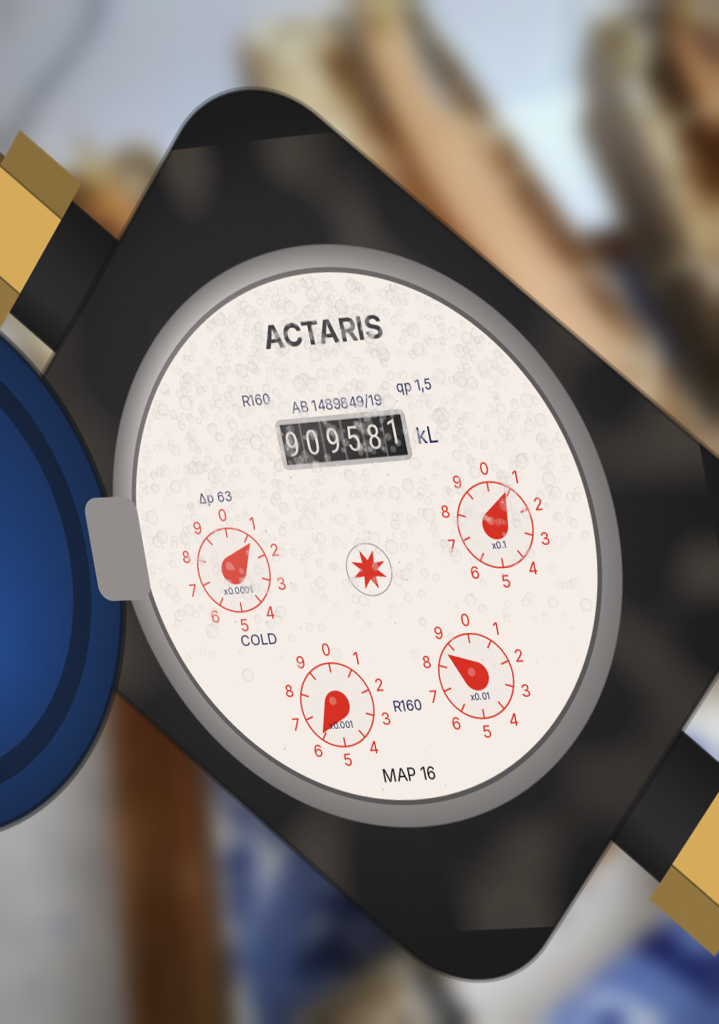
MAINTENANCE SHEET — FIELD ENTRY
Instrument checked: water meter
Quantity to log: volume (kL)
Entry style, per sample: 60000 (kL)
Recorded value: 909581.0861 (kL)
